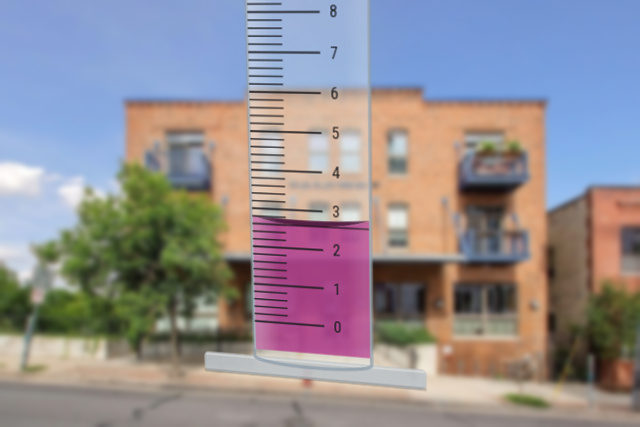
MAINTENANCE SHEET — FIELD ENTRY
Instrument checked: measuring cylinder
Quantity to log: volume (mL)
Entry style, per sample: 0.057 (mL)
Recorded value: 2.6 (mL)
